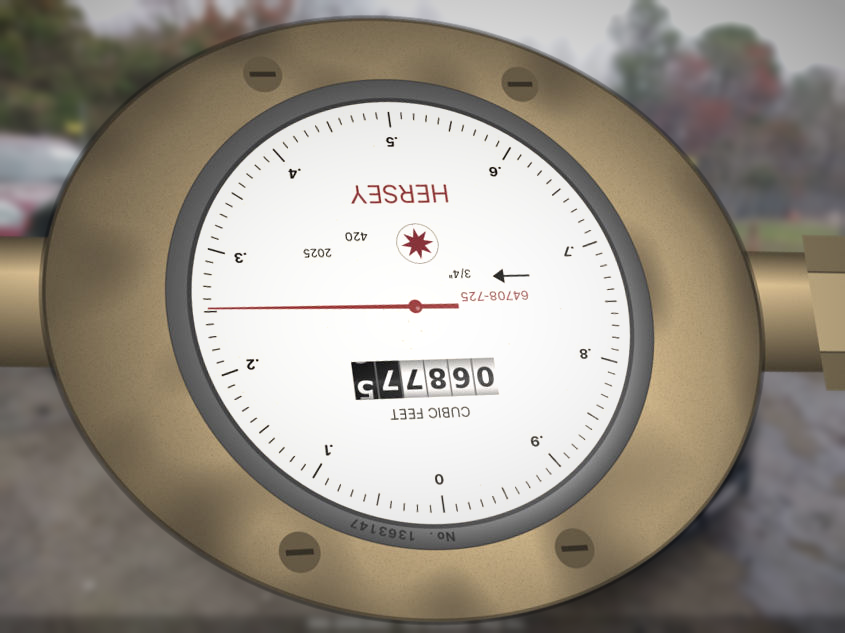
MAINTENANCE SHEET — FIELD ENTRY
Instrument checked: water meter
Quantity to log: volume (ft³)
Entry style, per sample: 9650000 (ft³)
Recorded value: 68775.25 (ft³)
